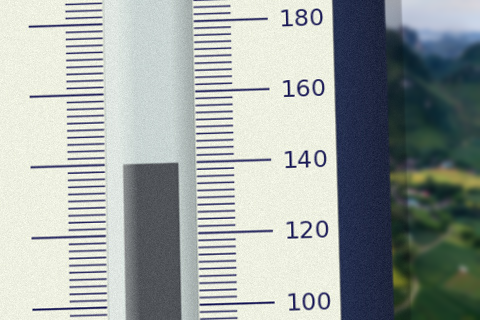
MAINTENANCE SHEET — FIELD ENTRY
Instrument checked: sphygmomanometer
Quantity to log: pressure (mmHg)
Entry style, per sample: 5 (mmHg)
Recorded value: 140 (mmHg)
